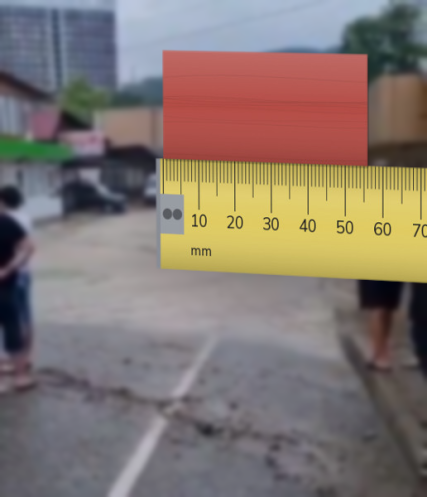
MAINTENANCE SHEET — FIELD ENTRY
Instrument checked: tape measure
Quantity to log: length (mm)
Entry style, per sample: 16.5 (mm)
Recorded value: 56 (mm)
